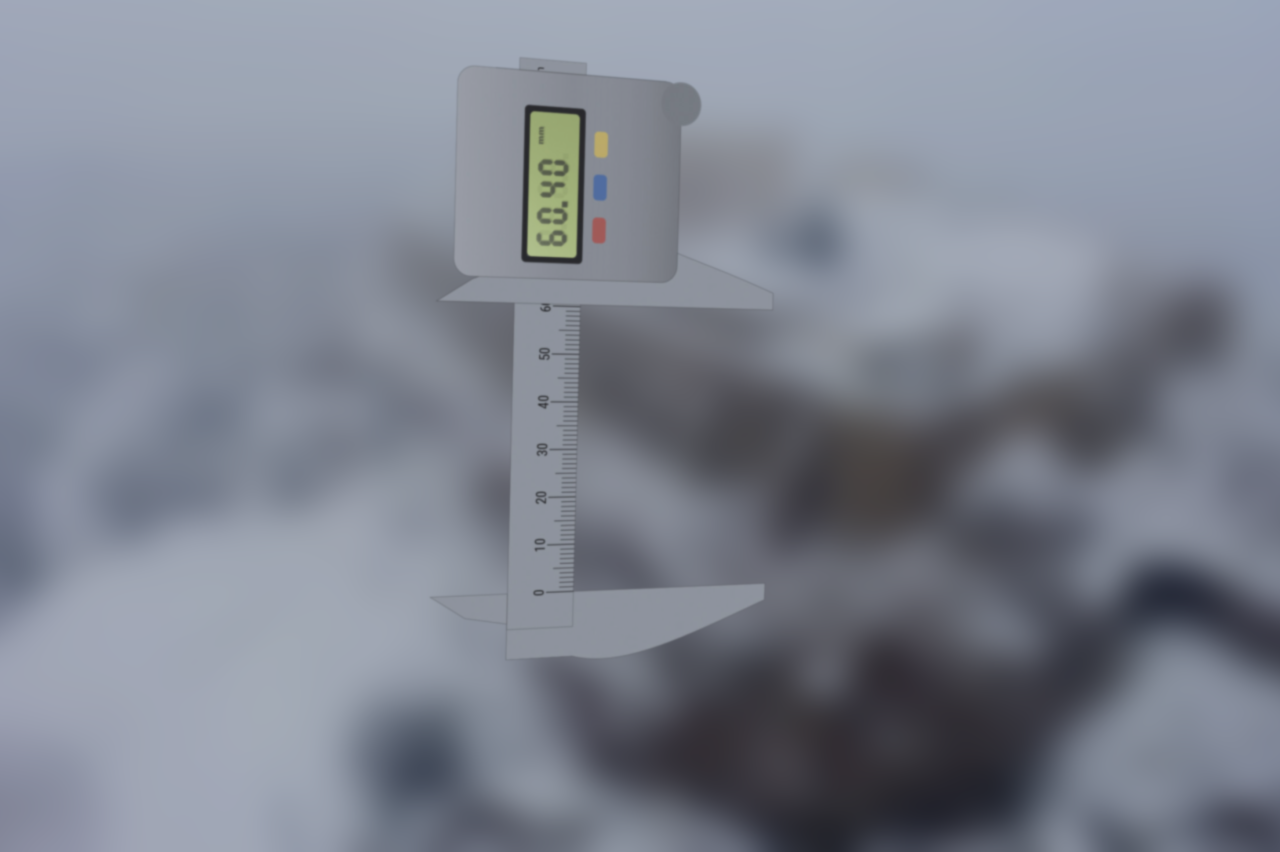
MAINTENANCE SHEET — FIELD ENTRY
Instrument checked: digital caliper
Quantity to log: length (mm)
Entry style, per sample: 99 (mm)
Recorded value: 60.40 (mm)
